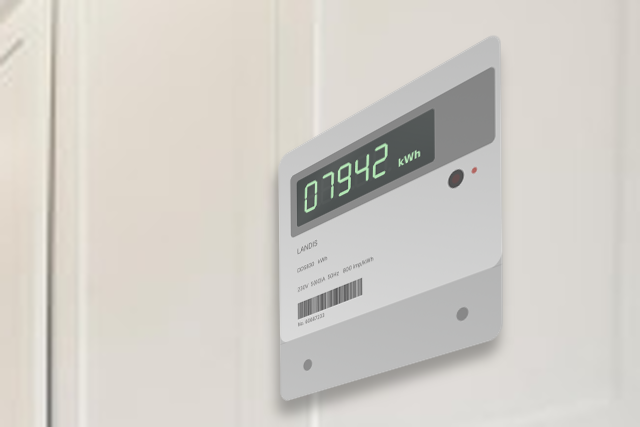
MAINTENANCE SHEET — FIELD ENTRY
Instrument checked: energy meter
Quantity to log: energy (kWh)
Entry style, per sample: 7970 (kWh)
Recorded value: 7942 (kWh)
